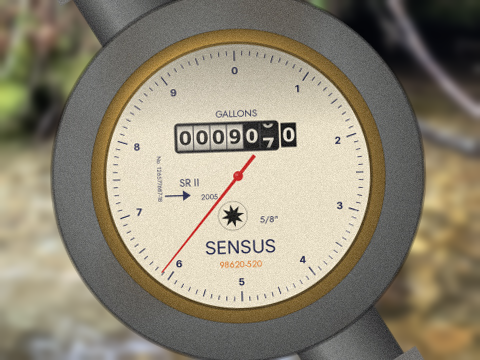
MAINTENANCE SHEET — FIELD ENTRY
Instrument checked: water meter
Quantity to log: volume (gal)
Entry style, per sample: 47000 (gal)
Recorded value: 9066.1 (gal)
